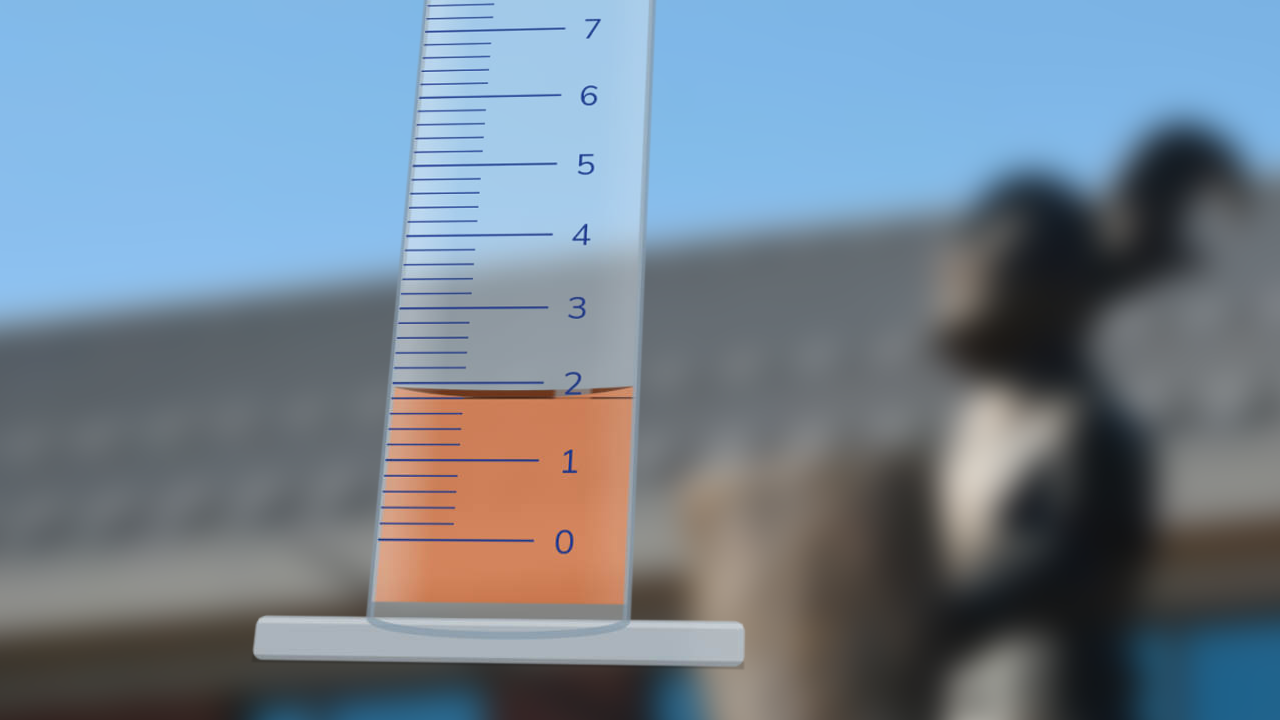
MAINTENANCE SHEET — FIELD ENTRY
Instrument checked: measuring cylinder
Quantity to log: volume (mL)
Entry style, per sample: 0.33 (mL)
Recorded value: 1.8 (mL)
